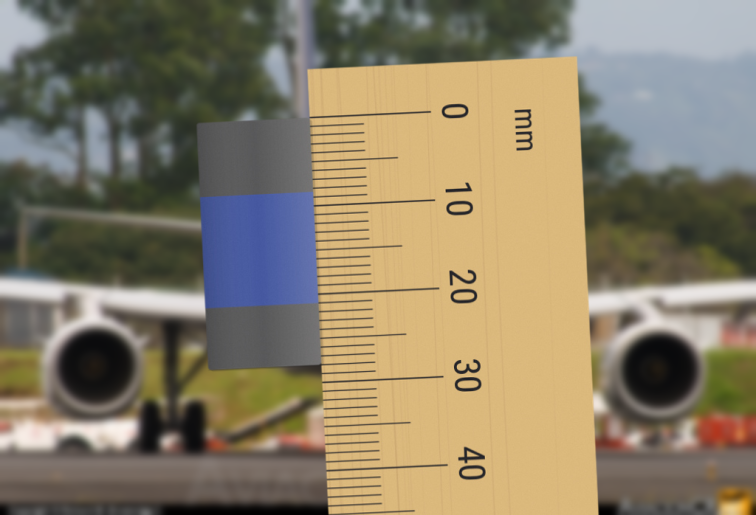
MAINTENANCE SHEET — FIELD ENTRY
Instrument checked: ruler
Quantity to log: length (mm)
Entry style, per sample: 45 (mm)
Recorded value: 28 (mm)
